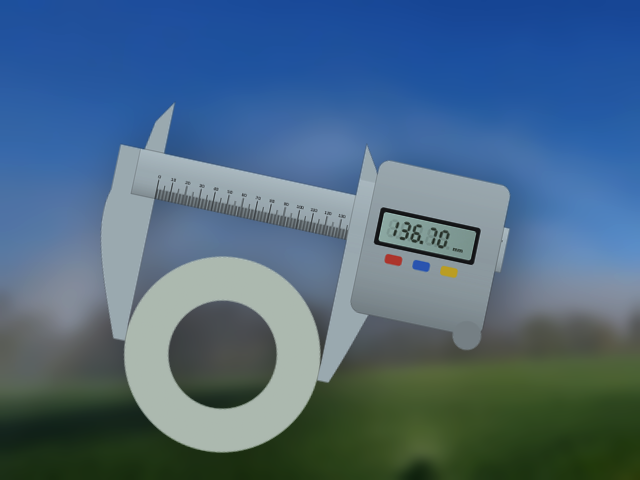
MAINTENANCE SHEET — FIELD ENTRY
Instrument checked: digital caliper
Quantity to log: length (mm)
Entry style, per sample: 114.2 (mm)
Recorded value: 136.70 (mm)
